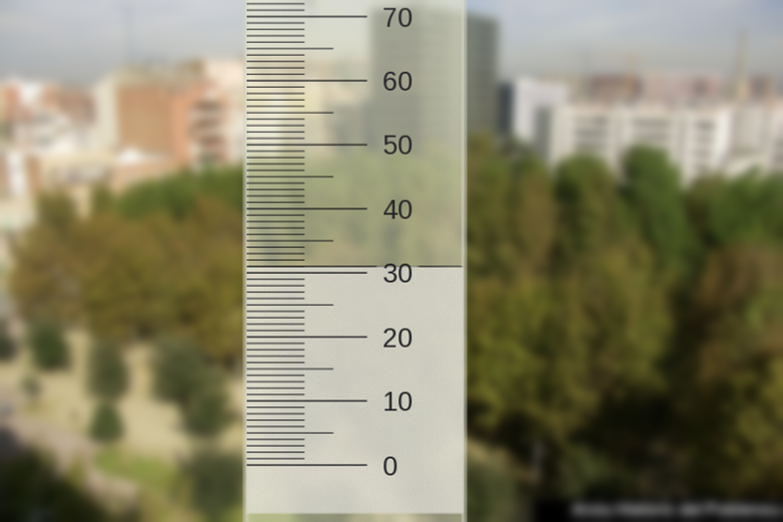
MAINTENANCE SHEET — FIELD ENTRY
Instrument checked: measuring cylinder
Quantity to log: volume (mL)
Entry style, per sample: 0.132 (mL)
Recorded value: 31 (mL)
